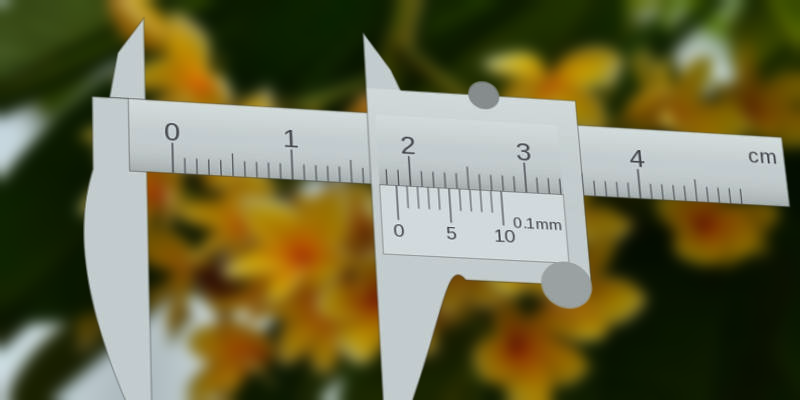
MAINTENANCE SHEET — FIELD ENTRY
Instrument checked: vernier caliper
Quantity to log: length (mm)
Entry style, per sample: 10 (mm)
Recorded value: 18.8 (mm)
